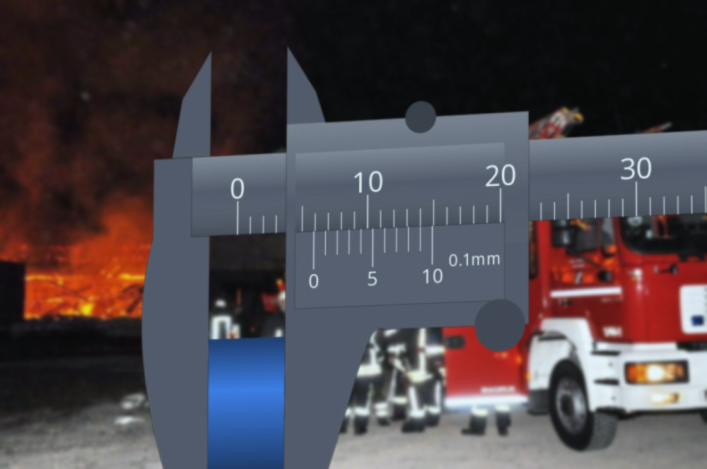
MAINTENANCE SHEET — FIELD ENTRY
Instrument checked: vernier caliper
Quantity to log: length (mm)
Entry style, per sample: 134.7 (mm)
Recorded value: 5.9 (mm)
